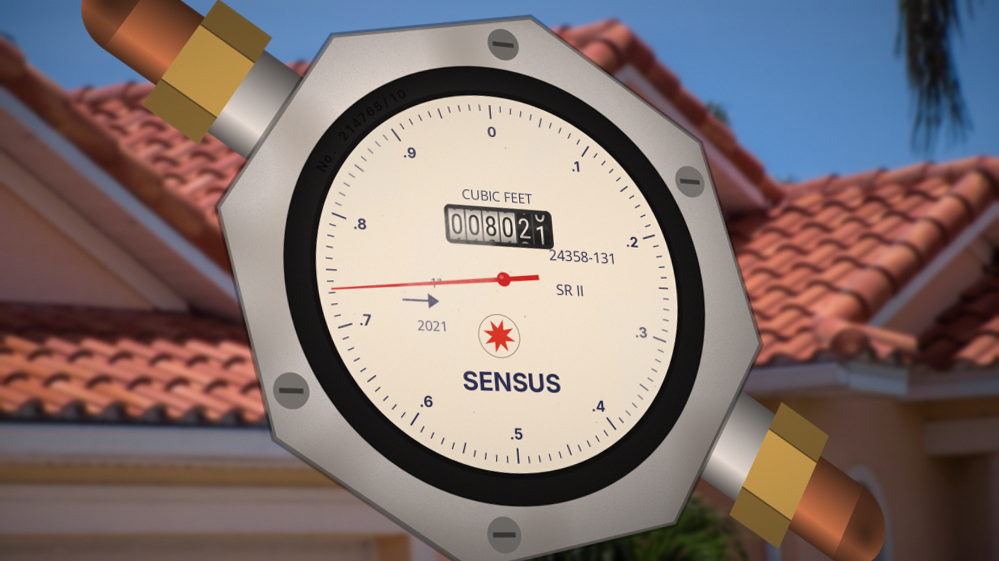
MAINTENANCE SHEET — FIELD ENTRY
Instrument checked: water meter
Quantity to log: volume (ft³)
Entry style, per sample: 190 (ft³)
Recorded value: 8020.73 (ft³)
